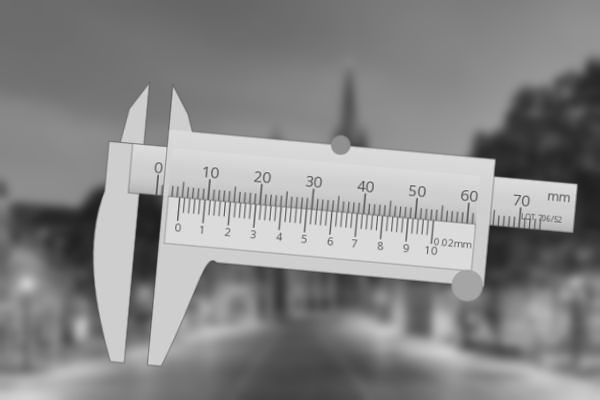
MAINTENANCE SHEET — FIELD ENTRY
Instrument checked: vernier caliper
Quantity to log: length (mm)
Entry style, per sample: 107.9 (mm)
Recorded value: 4.5 (mm)
